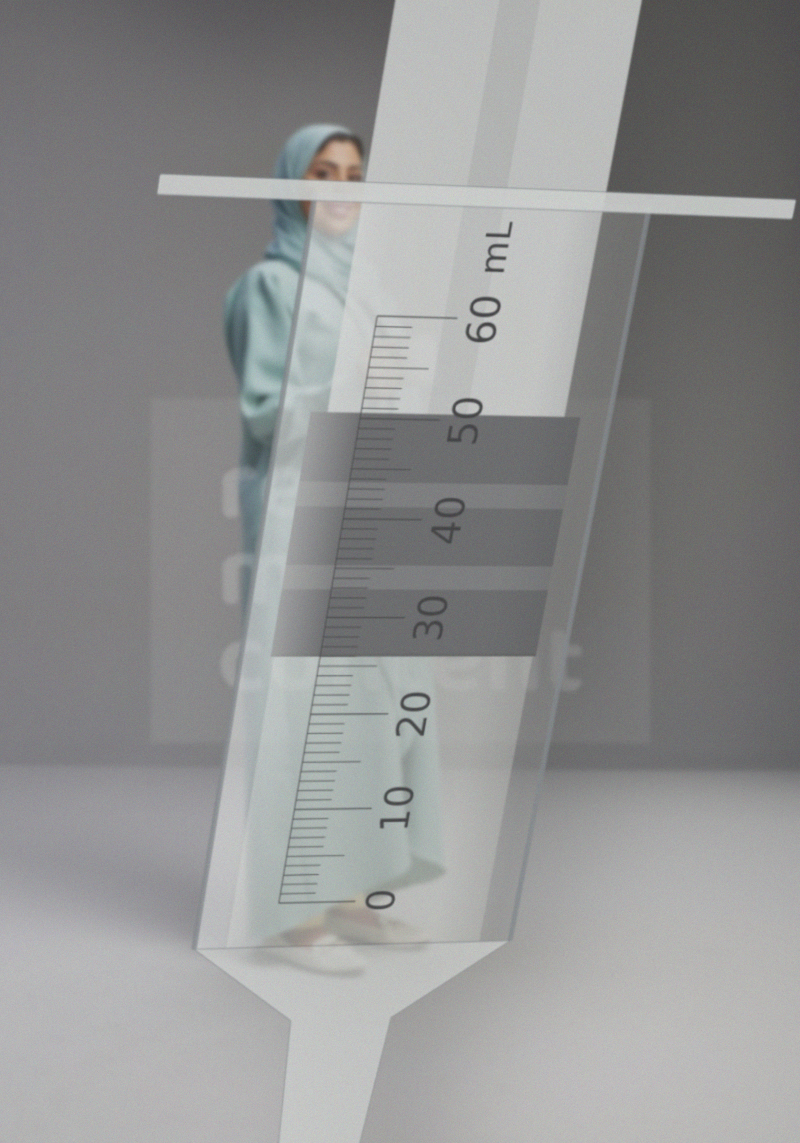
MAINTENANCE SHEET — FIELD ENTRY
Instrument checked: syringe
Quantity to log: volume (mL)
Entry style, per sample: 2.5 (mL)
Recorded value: 26 (mL)
